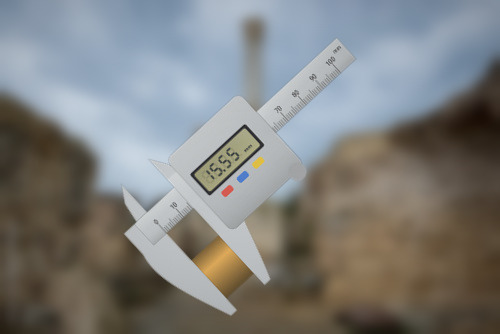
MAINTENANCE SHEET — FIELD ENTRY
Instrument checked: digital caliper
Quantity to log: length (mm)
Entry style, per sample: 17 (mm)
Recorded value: 15.55 (mm)
